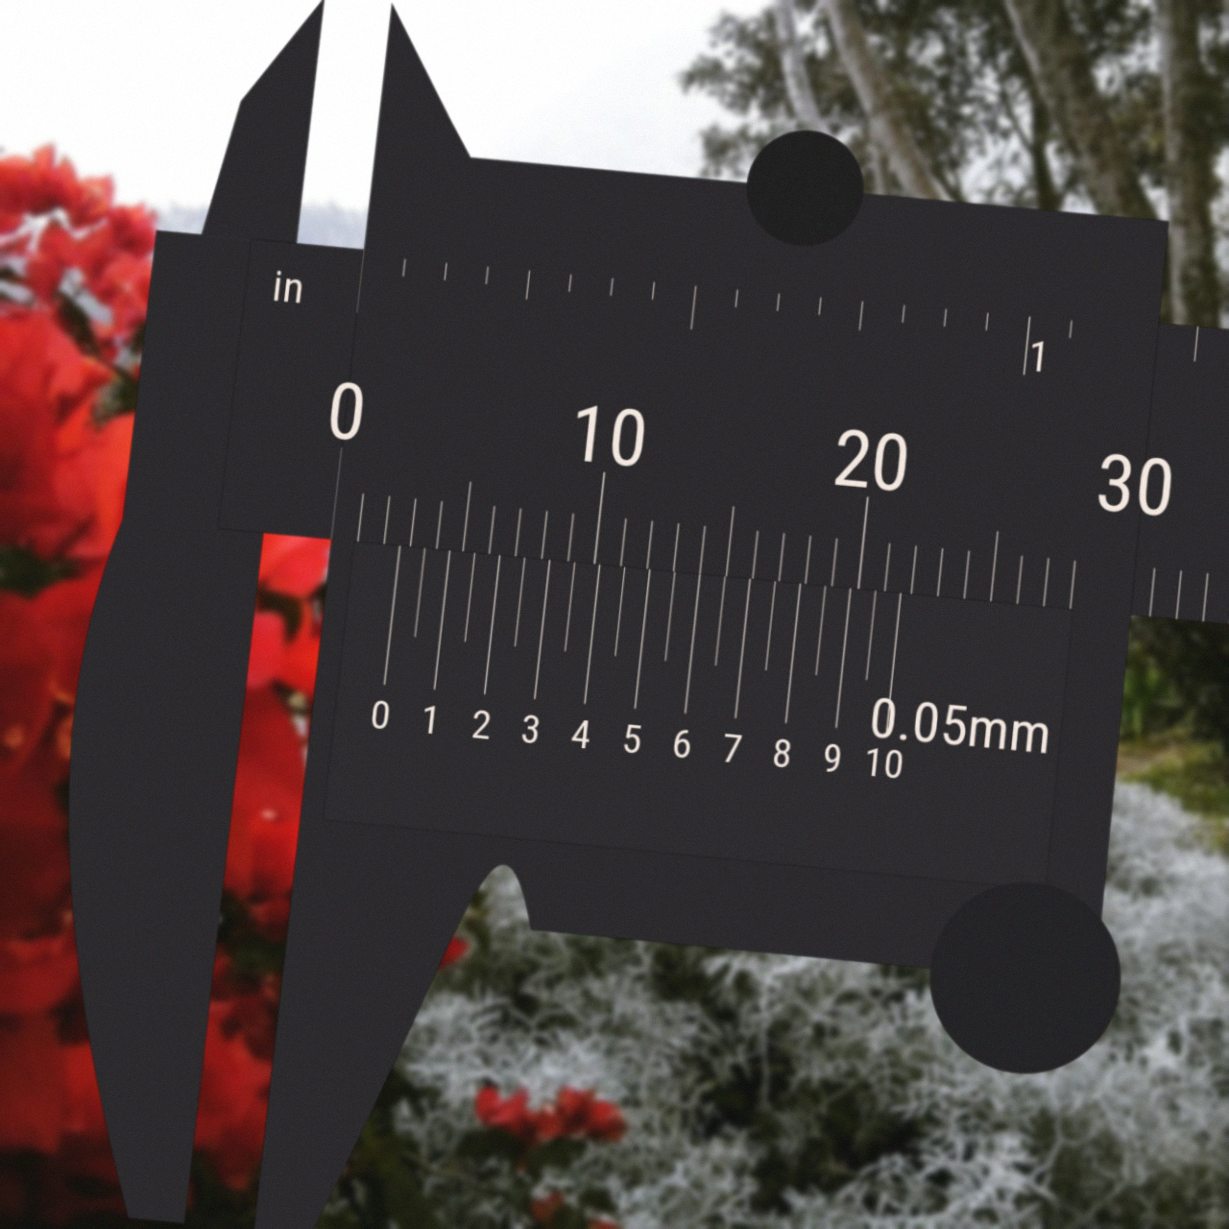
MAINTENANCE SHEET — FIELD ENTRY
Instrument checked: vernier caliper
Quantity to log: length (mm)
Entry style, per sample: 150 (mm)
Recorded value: 2.60 (mm)
